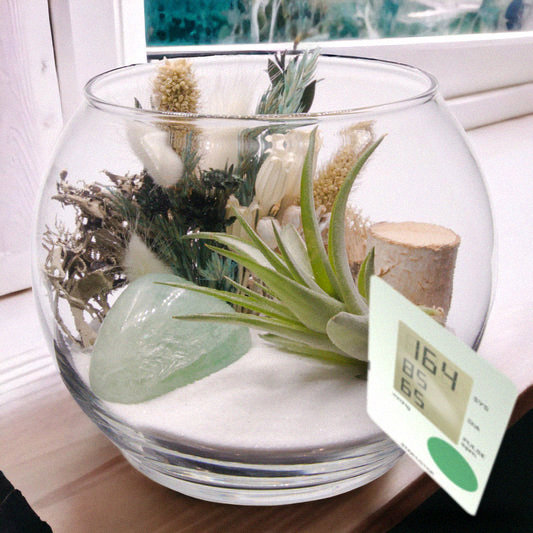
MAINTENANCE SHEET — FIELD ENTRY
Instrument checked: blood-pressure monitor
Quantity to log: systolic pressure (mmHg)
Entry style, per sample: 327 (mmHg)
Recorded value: 164 (mmHg)
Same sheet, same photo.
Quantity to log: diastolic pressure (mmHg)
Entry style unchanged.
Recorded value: 85 (mmHg)
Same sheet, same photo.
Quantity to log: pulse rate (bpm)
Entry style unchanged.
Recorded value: 65 (bpm)
